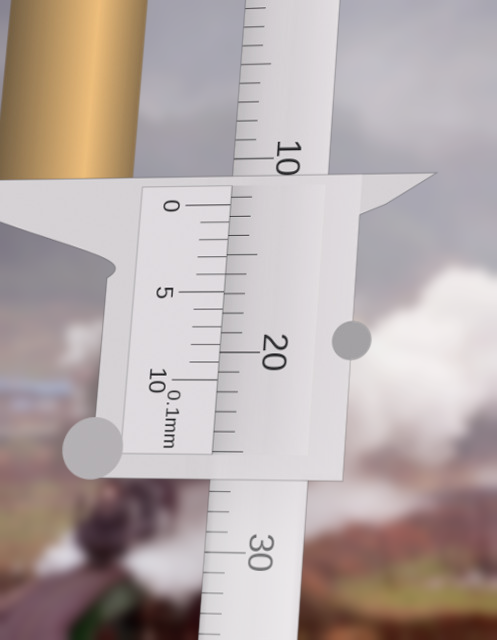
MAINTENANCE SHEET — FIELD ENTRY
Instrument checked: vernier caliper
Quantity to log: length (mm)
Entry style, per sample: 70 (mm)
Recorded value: 12.4 (mm)
